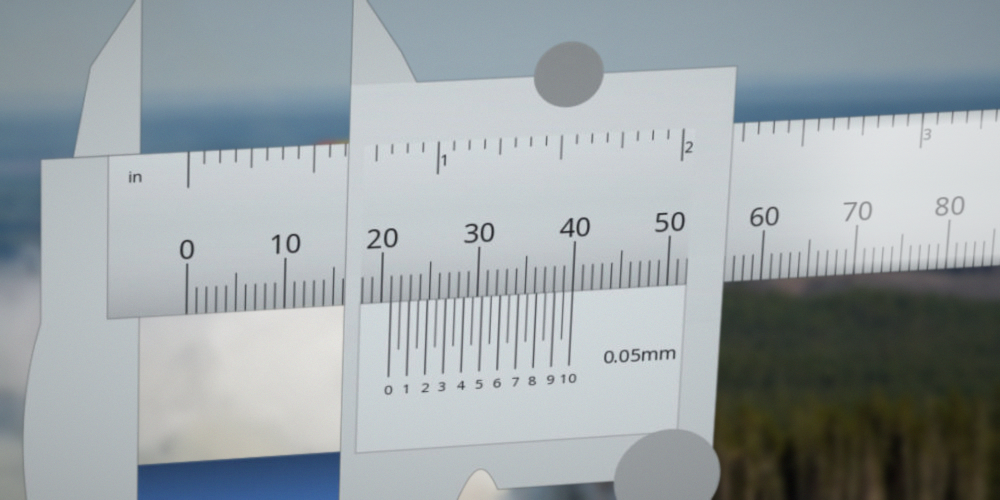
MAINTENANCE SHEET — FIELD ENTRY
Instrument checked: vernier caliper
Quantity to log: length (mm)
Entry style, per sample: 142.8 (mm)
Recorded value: 21.0 (mm)
